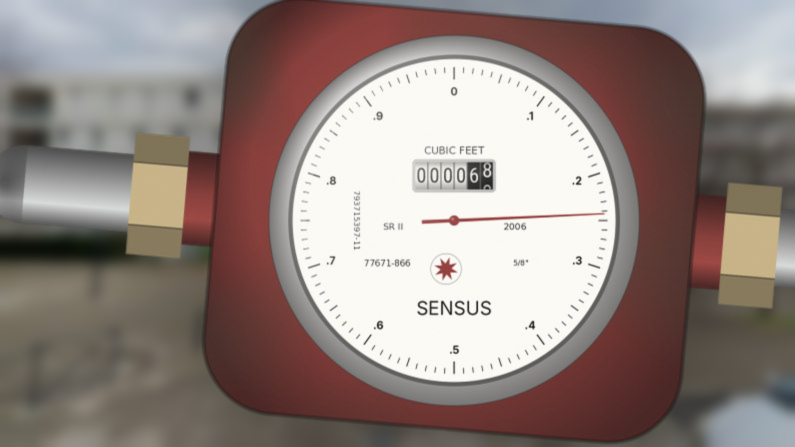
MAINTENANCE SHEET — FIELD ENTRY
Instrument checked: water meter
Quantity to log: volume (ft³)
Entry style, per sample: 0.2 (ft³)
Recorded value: 68.24 (ft³)
